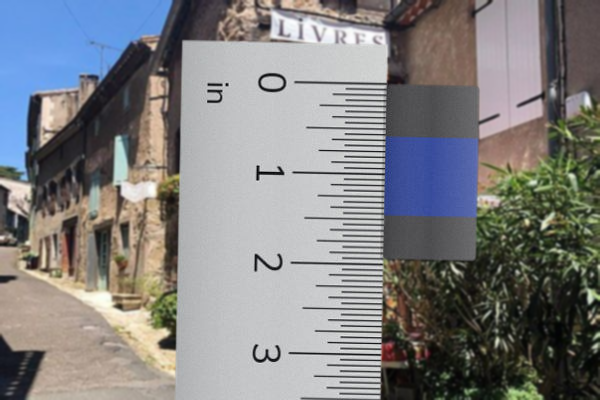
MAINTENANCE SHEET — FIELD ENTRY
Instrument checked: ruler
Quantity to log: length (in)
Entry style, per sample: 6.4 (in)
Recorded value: 1.9375 (in)
